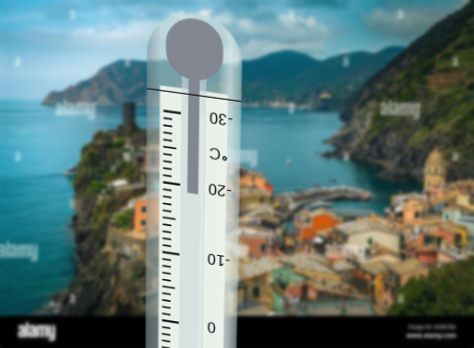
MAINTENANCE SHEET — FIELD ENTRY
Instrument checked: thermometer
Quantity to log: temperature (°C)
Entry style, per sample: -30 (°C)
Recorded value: -19 (°C)
